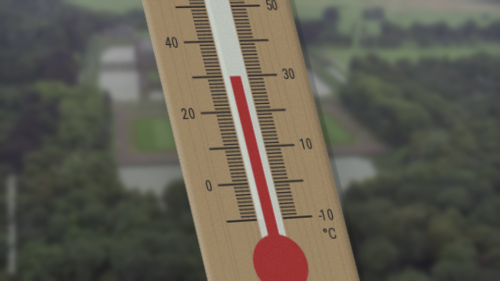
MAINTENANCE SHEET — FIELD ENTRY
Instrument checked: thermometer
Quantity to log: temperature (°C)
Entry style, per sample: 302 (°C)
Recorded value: 30 (°C)
